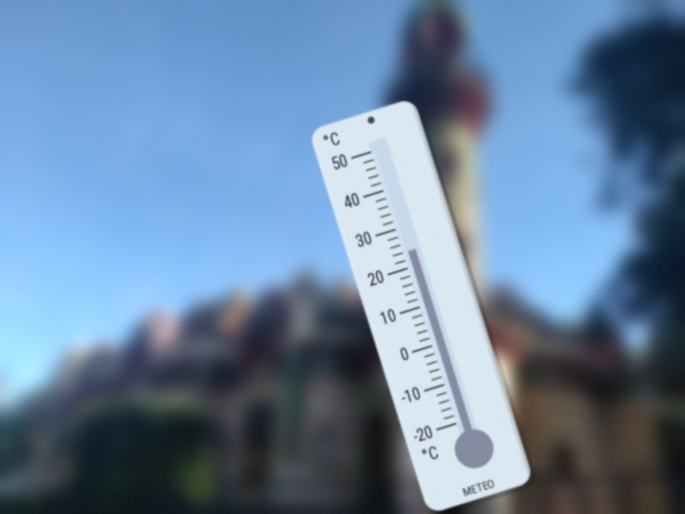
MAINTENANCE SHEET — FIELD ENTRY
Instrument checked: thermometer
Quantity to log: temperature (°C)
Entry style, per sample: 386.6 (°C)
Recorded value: 24 (°C)
